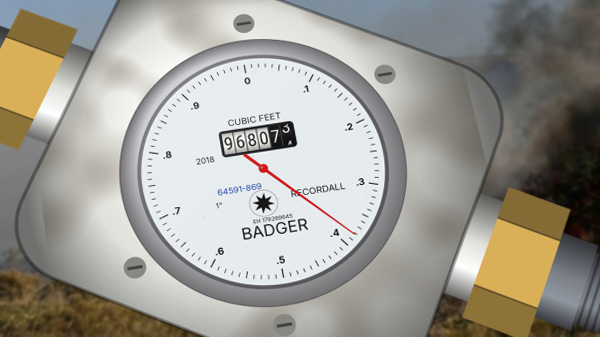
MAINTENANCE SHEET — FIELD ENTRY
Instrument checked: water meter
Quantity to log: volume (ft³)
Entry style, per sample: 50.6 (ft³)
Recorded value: 968073.38 (ft³)
